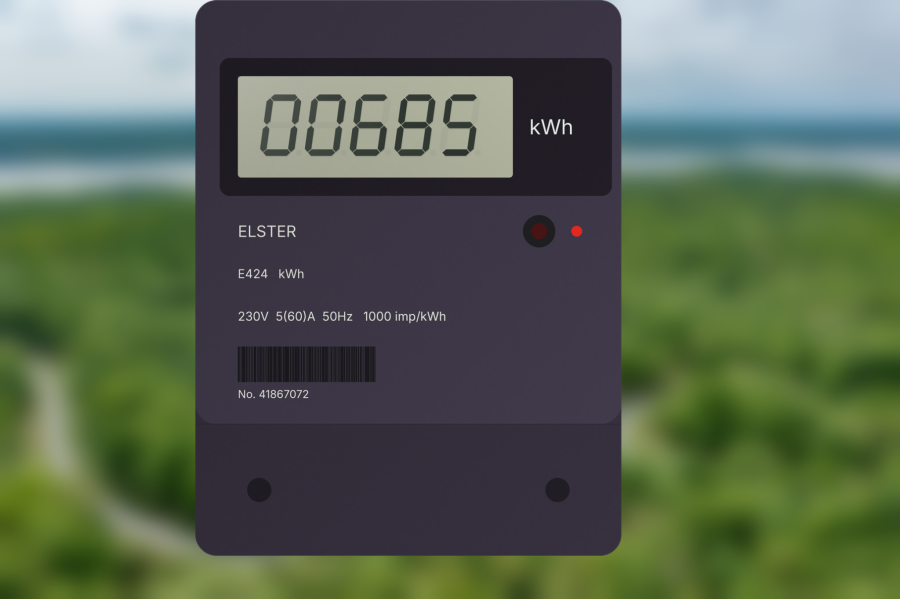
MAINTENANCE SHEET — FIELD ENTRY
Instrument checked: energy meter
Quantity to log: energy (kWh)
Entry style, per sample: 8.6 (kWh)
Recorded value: 685 (kWh)
